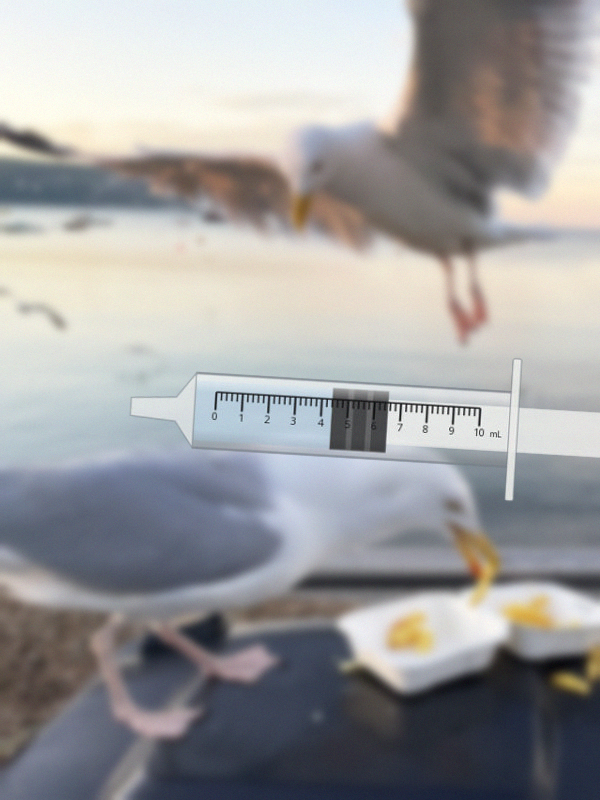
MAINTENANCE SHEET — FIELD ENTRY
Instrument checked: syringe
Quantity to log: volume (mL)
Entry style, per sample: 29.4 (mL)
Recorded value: 4.4 (mL)
